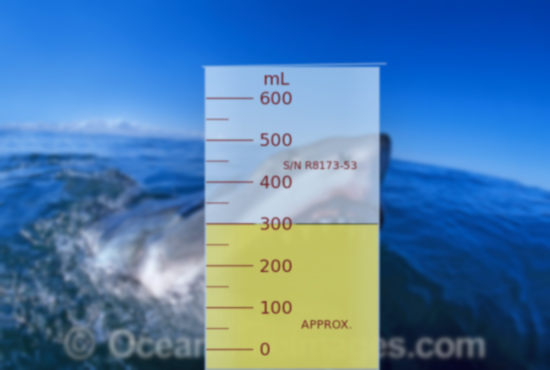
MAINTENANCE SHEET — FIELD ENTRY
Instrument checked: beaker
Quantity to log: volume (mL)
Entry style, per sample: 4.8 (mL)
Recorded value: 300 (mL)
